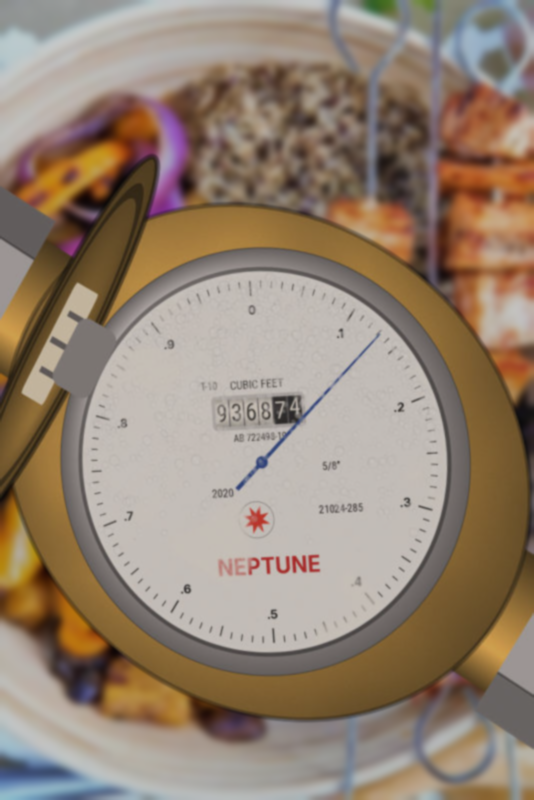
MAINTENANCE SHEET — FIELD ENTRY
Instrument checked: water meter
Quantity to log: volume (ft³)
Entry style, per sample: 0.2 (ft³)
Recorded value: 936874.13 (ft³)
